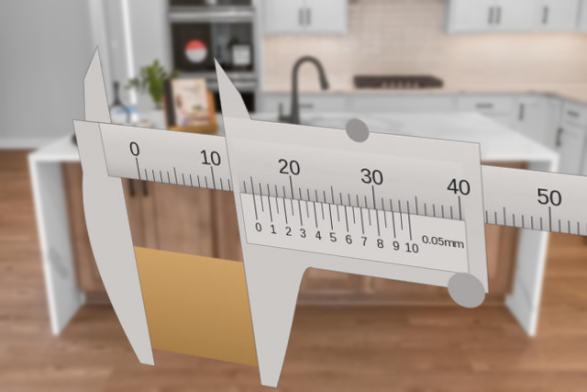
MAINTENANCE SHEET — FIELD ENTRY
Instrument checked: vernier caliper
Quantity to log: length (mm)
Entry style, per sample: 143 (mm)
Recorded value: 15.0 (mm)
